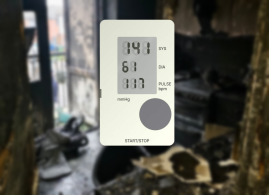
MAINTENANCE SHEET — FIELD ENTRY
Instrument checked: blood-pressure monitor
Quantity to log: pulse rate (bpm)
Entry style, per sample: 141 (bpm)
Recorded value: 117 (bpm)
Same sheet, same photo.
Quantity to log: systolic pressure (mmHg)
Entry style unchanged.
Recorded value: 141 (mmHg)
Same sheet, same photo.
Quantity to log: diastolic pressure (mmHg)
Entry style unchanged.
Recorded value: 61 (mmHg)
